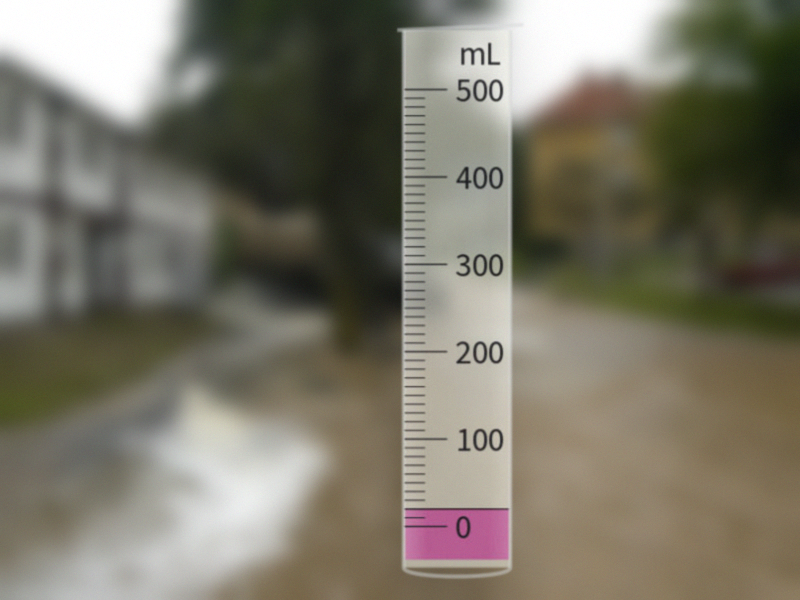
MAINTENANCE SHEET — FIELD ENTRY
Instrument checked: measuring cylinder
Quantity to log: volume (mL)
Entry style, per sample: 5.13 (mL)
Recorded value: 20 (mL)
